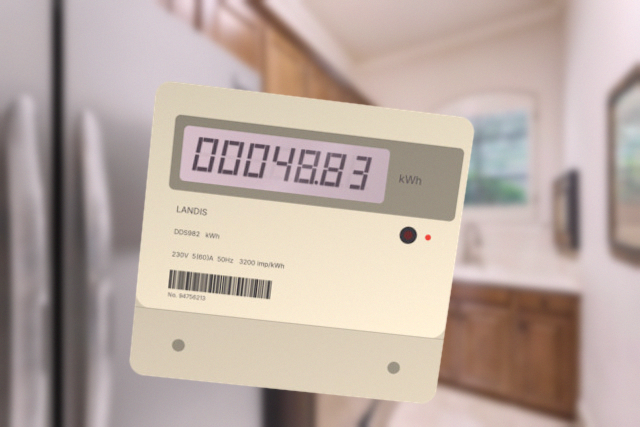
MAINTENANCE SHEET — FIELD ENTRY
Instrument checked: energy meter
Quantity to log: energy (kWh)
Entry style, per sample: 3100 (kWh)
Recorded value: 48.83 (kWh)
